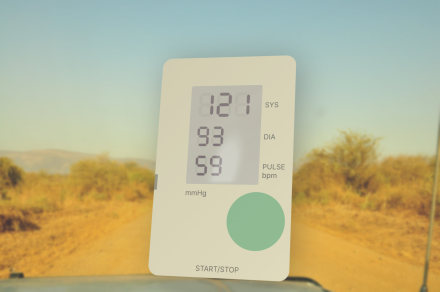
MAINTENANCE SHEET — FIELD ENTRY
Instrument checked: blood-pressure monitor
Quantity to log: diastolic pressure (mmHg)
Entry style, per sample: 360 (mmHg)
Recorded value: 93 (mmHg)
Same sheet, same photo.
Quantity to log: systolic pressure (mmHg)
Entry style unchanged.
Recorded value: 121 (mmHg)
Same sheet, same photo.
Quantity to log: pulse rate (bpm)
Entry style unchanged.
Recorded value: 59 (bpm)
